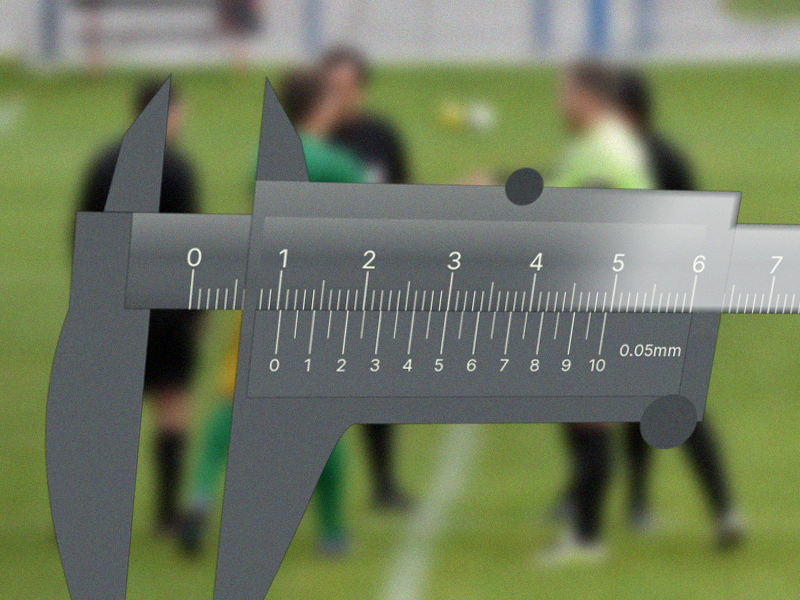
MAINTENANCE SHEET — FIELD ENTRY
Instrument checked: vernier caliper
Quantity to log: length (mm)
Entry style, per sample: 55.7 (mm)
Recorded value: 10.4 (mm)
